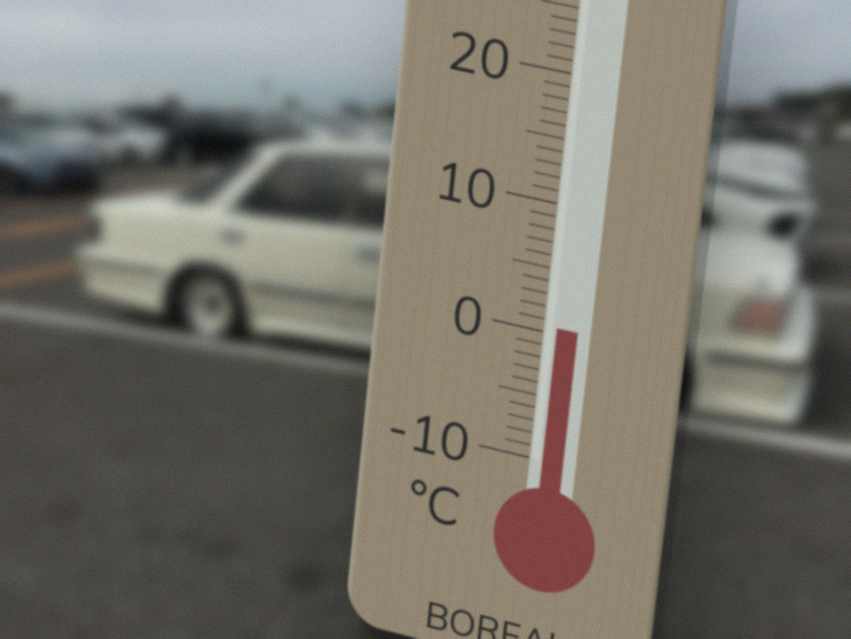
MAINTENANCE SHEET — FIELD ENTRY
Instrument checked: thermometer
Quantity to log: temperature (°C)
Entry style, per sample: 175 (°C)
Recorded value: 0.5 (°C)
